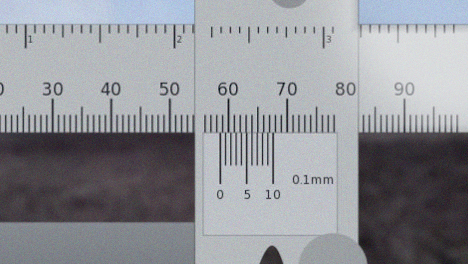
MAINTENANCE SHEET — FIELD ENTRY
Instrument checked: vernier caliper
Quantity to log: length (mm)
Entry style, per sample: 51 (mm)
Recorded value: 58.6 (mm)
